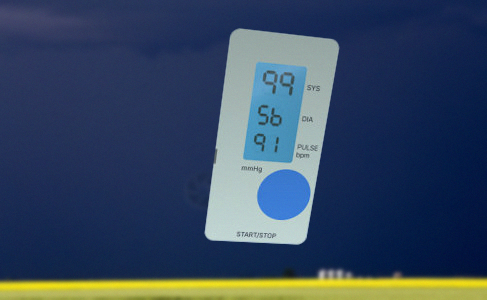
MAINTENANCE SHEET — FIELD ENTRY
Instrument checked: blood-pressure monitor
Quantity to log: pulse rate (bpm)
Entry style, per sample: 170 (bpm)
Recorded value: 91 (bpm)
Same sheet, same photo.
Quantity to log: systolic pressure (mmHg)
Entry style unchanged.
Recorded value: 99 (mmHg)
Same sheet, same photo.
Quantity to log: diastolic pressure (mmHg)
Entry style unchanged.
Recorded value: 56 (mmHg)
